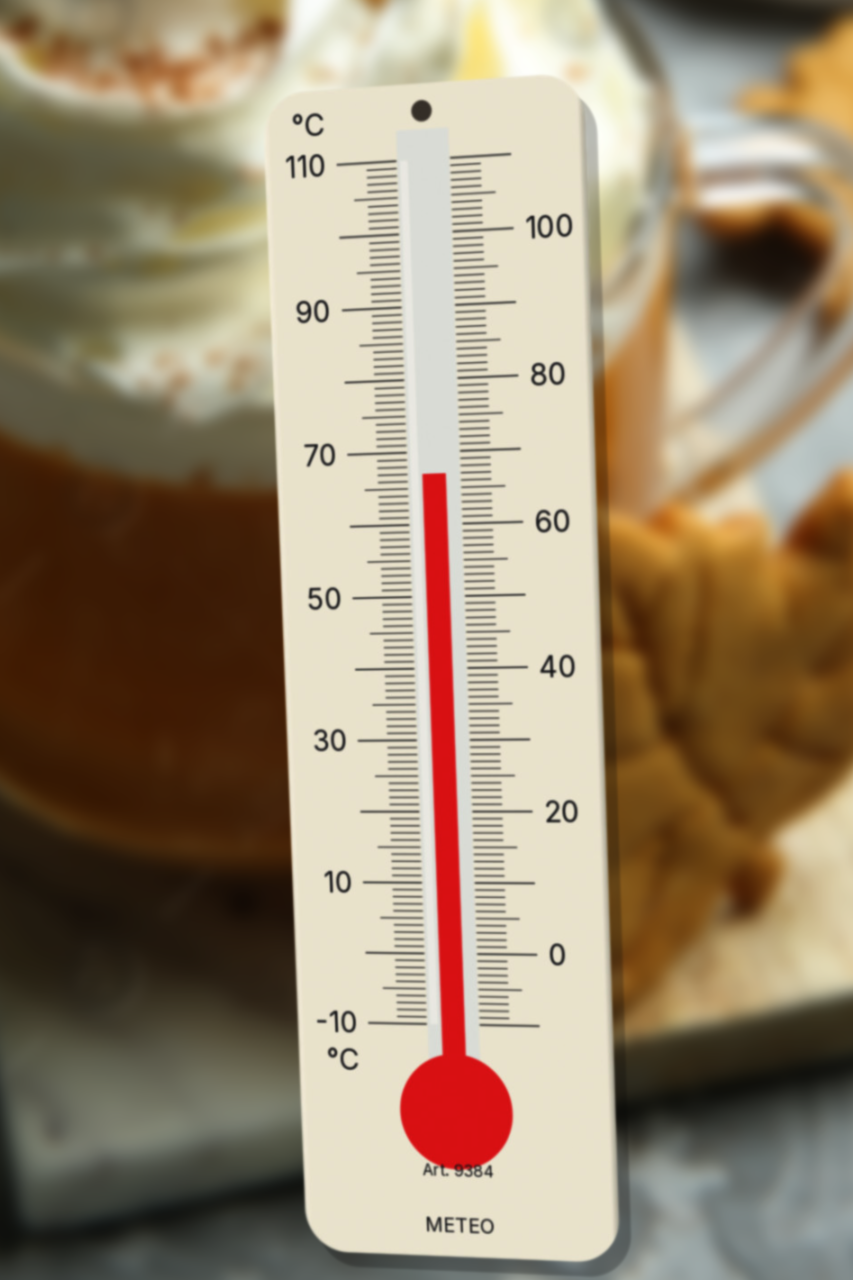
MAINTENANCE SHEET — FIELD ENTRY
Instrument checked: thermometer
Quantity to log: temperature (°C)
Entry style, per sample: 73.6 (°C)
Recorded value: 67 (°C)
